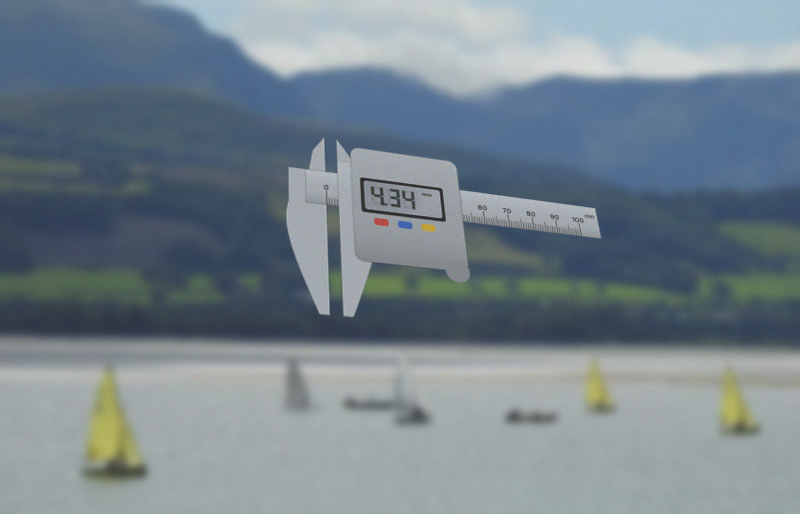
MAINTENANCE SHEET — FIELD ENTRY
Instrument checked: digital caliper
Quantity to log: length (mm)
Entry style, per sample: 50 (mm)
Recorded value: 4.34 (mm)
